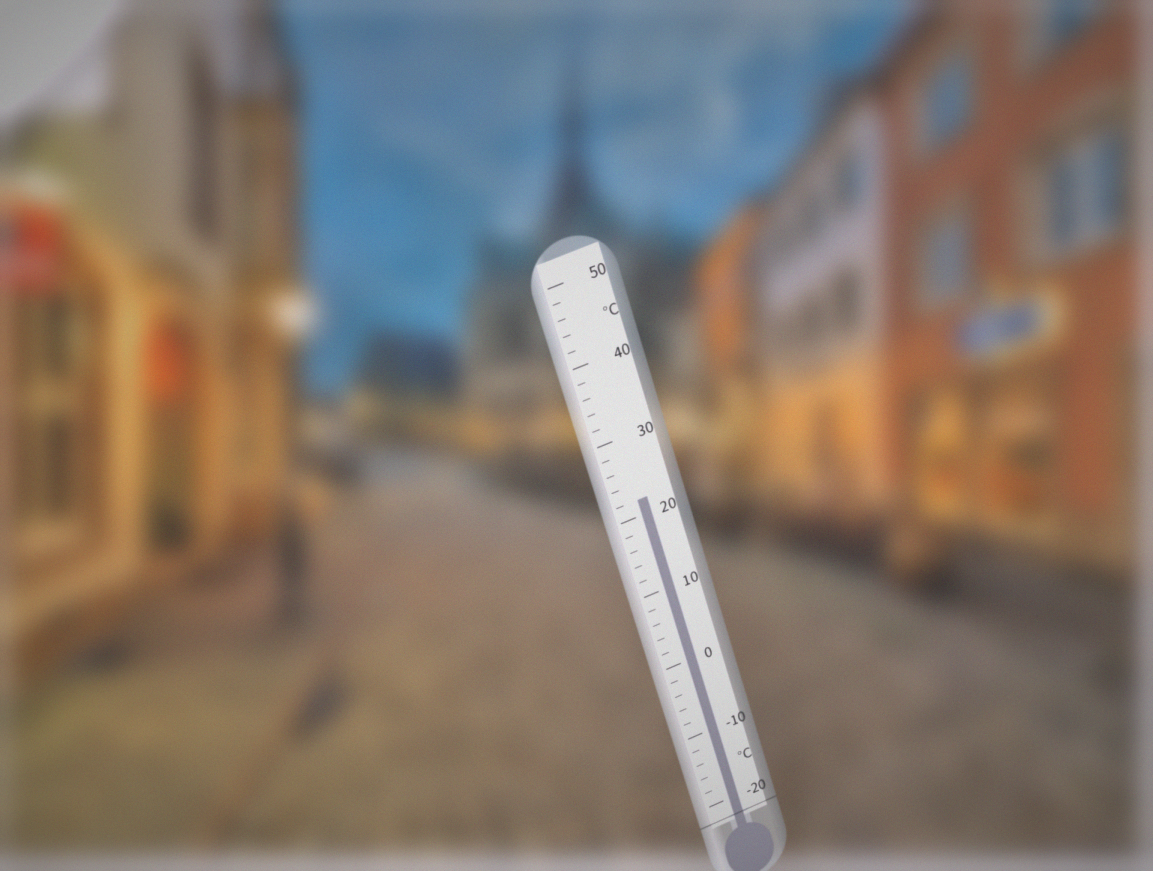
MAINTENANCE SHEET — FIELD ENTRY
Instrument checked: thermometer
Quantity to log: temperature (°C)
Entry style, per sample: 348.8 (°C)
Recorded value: 22 (°C)
